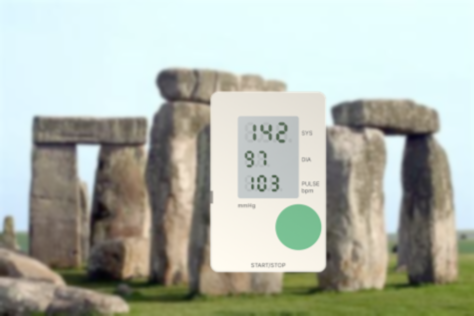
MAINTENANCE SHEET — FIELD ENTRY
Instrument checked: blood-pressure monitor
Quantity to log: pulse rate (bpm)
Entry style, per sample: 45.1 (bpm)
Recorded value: 103 (bpm)
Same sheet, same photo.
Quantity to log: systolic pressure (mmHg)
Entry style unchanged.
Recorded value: 142 (mmHg)
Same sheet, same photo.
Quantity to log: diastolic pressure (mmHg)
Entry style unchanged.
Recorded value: 97 (mmHg)
